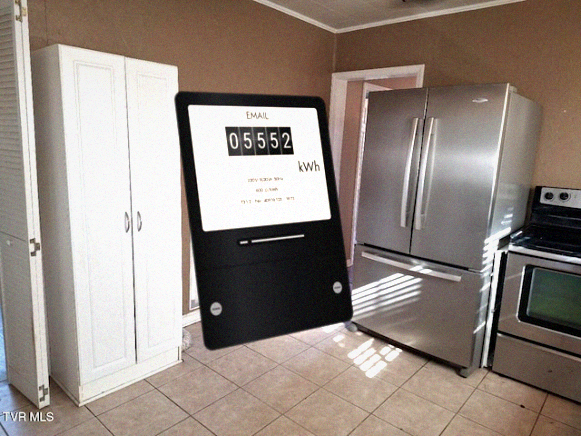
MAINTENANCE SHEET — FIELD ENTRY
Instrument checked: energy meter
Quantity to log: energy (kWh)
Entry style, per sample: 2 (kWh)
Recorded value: 5552 (kWh)
